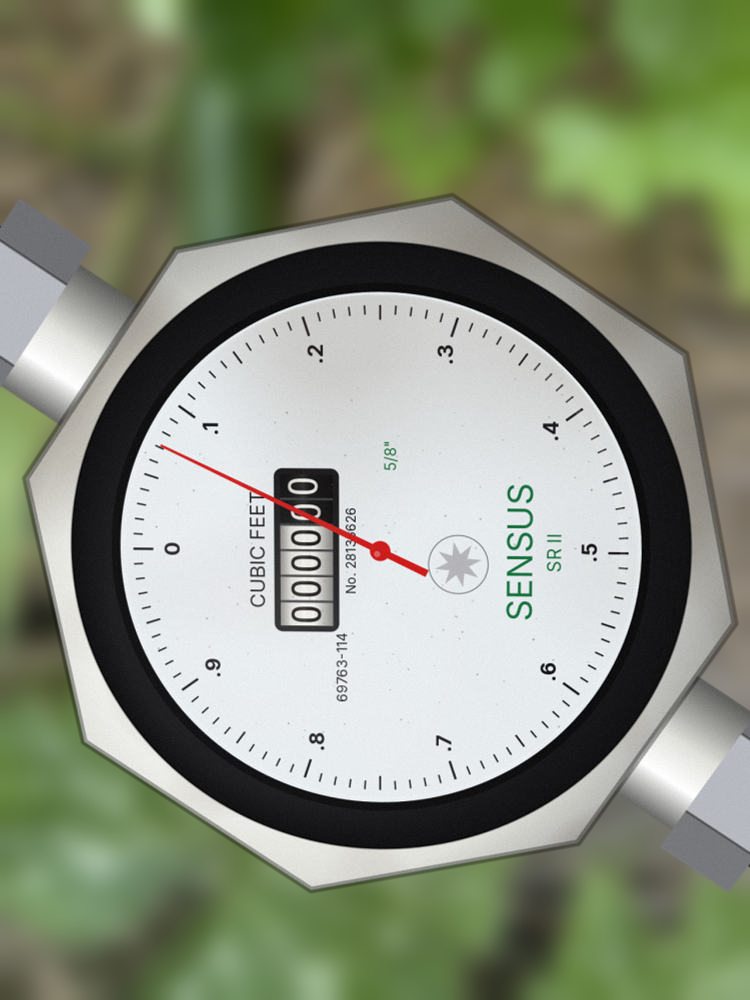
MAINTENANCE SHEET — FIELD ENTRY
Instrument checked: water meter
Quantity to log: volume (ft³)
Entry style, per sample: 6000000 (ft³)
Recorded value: 0.07 (ft³)
